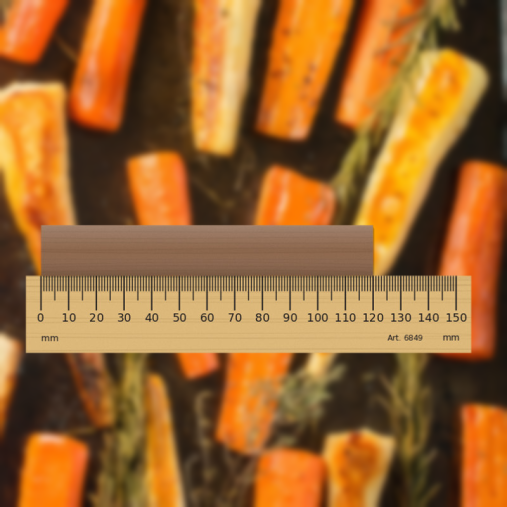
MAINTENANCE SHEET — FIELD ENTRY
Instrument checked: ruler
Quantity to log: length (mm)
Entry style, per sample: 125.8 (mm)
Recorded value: 120 (mm)
